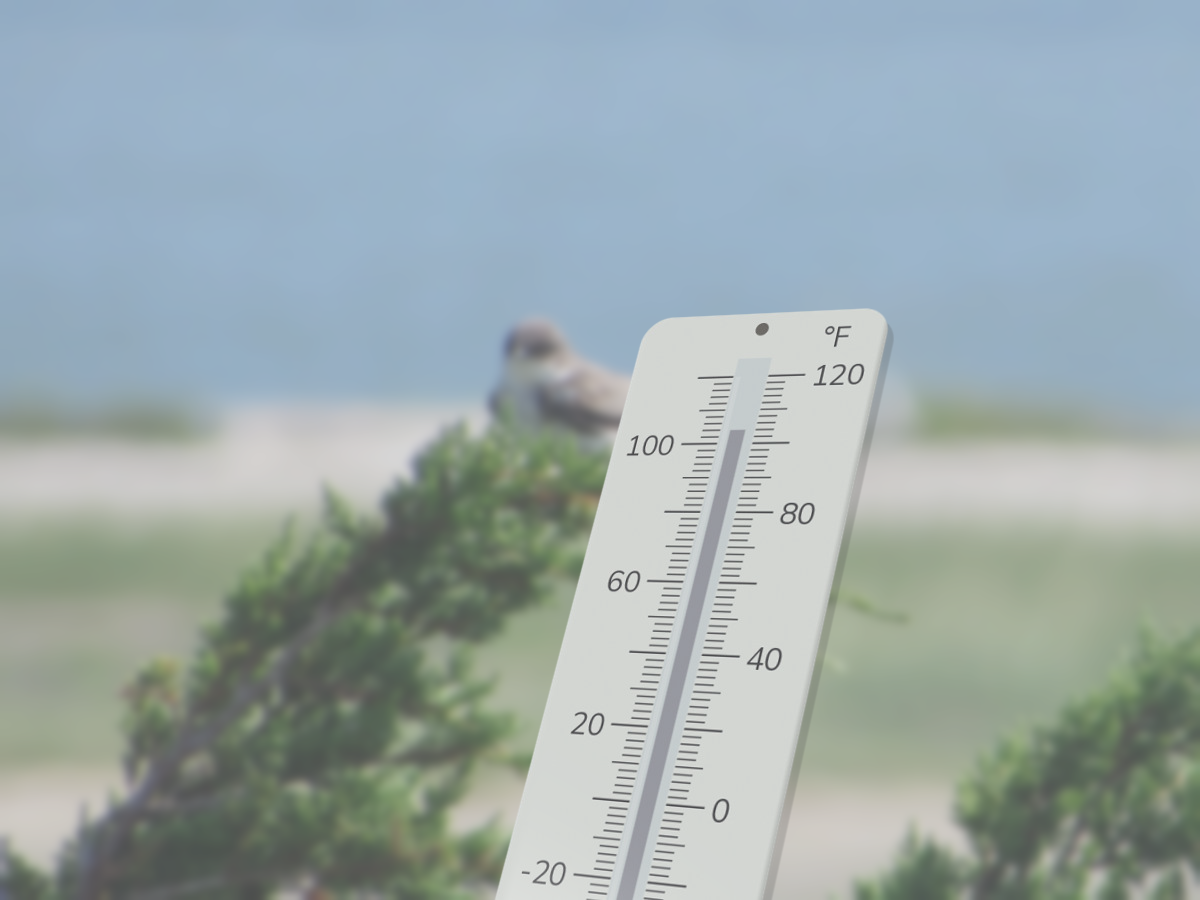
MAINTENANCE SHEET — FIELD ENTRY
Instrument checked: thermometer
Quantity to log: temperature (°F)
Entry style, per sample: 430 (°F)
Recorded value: 104 (°F)
